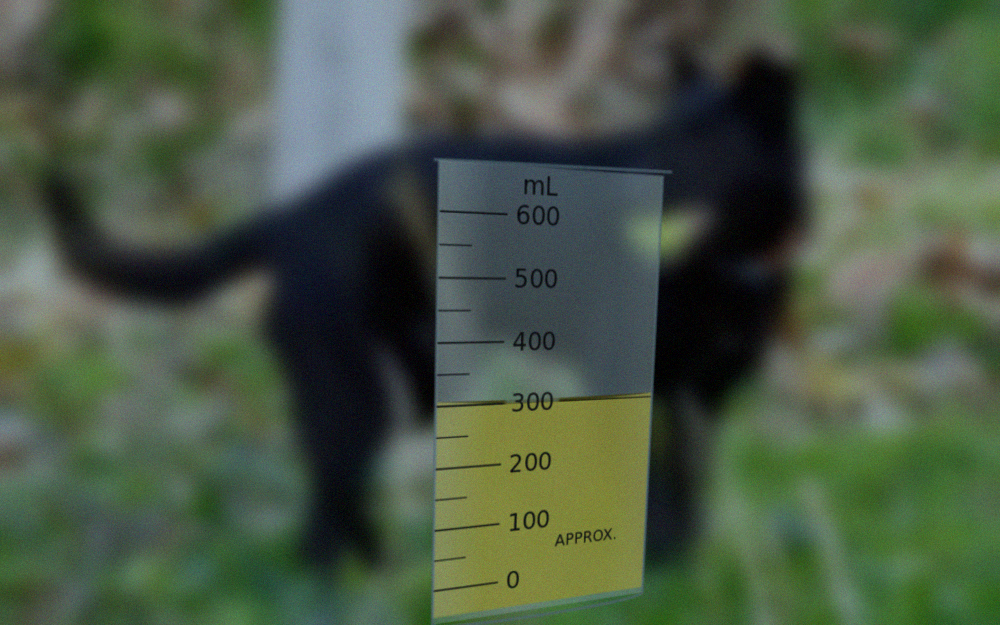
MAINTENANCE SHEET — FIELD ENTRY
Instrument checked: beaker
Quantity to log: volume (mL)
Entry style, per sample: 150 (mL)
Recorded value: 300 (mL)
